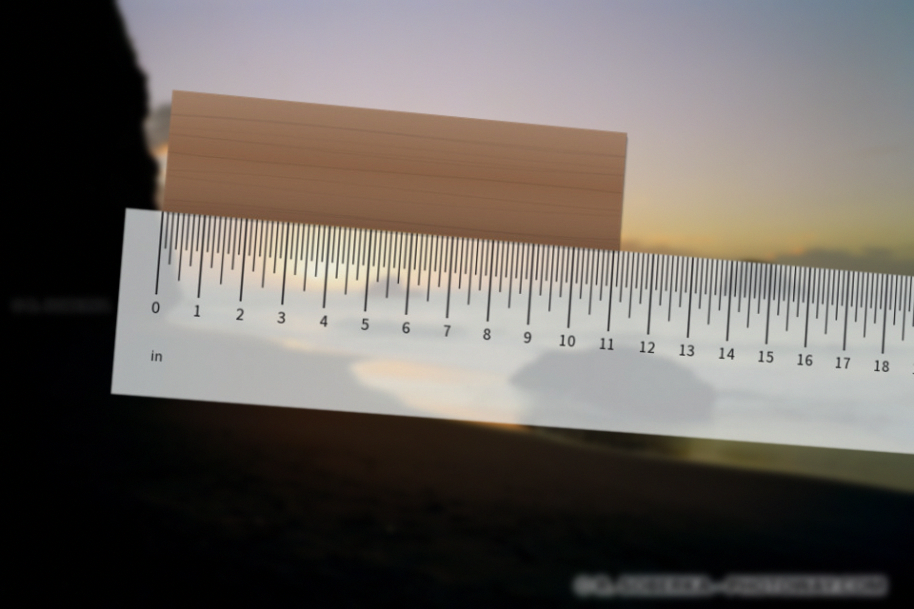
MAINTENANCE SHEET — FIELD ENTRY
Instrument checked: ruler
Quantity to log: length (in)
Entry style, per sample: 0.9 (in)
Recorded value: 11.125 (in)
